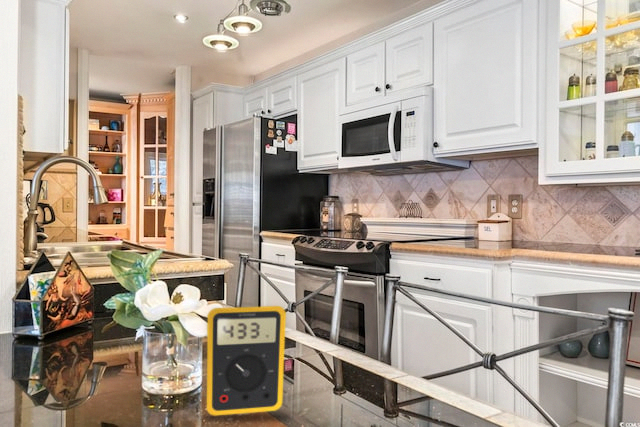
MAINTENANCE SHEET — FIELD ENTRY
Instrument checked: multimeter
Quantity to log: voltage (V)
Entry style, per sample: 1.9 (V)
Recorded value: 433 (V)
